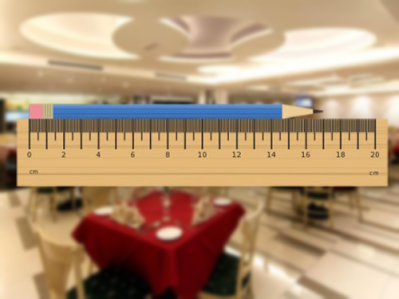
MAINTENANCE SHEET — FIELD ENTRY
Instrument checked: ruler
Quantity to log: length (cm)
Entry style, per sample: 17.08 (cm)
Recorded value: 17 (cm)
